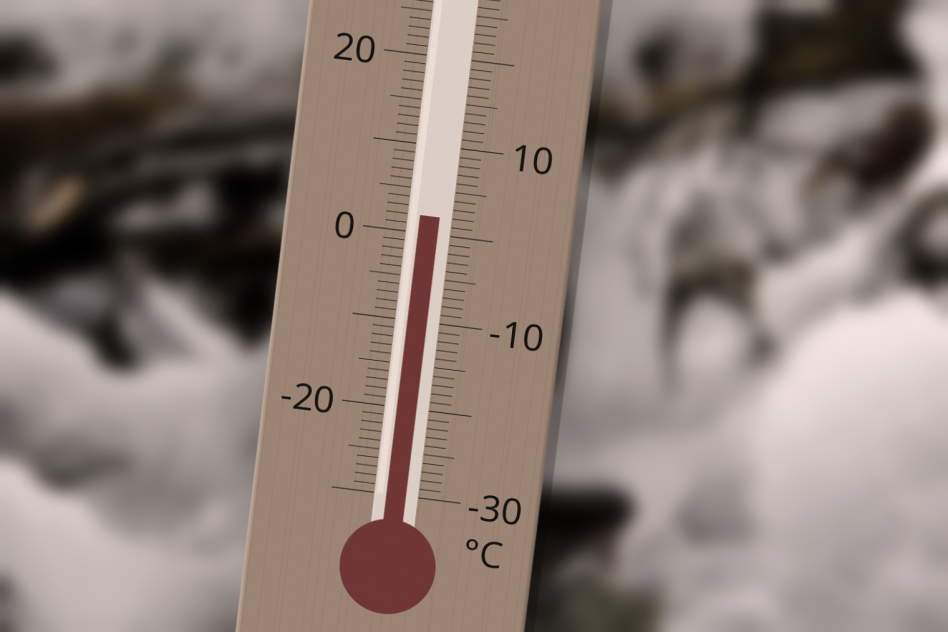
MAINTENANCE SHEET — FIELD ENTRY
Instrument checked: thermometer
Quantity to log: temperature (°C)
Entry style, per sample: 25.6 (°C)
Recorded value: 2 (°C)
